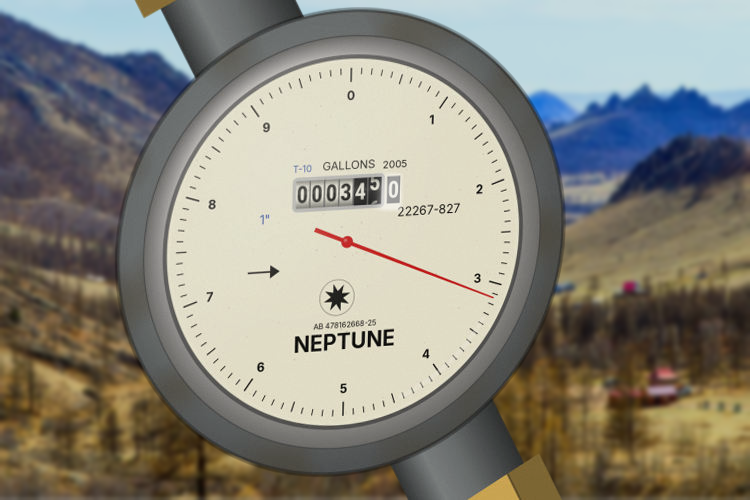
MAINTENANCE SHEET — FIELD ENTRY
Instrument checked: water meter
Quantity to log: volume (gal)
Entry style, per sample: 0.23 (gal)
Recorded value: 3453.1 (gal)
